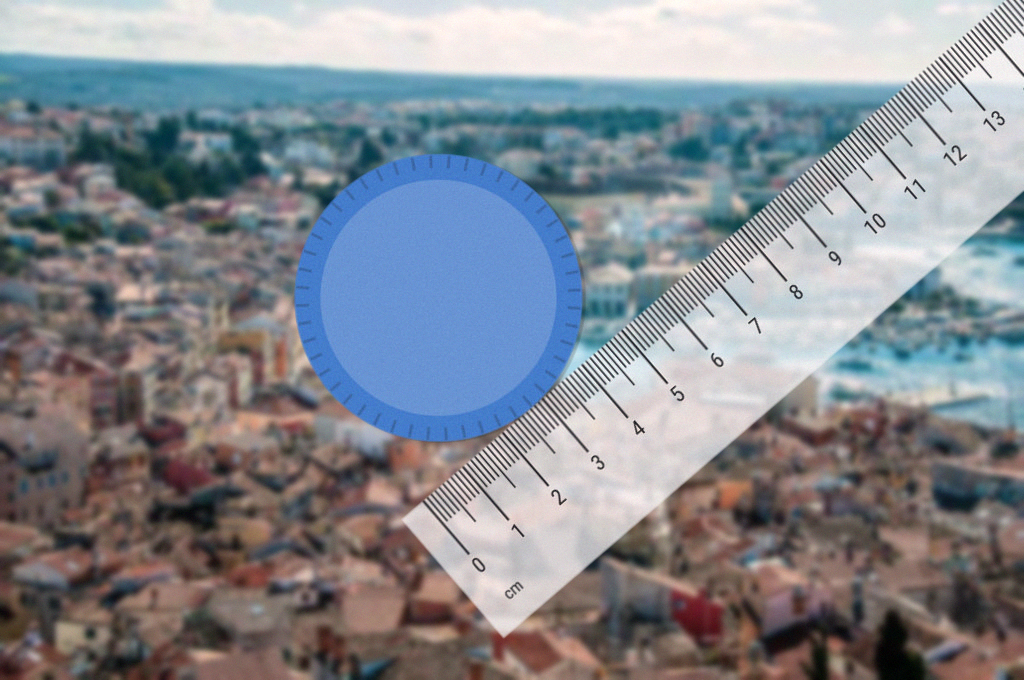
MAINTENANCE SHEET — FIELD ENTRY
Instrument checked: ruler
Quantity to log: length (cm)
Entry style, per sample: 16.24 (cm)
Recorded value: 5.5 (cm)
